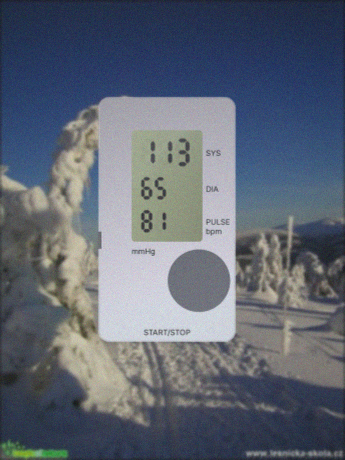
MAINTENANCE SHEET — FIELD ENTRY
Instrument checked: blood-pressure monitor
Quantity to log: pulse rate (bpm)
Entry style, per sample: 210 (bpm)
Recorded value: 81 (bpm)
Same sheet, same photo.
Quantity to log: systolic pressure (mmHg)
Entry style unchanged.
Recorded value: 113 (mmHg)
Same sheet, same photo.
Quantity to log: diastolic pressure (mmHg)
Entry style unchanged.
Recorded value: 65 (mmHg)
